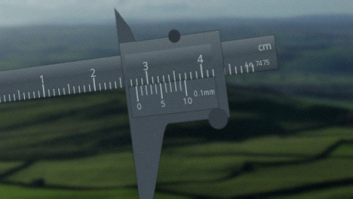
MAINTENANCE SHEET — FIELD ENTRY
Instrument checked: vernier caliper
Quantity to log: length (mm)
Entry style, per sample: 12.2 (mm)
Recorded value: 27.8 (mm)
